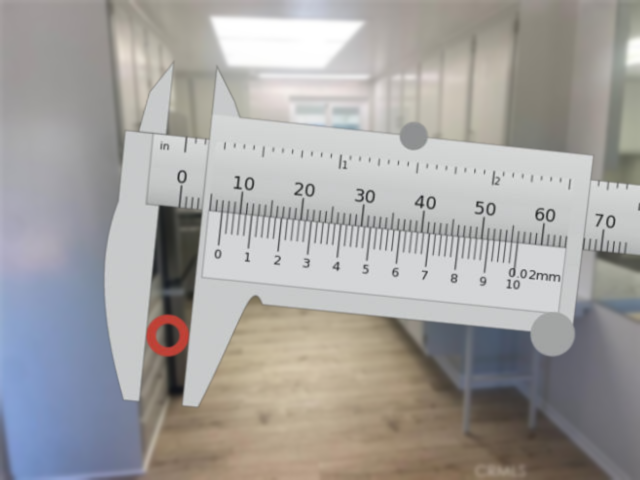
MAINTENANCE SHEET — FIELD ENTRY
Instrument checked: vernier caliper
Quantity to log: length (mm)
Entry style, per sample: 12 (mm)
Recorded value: 7.0 (mm)
